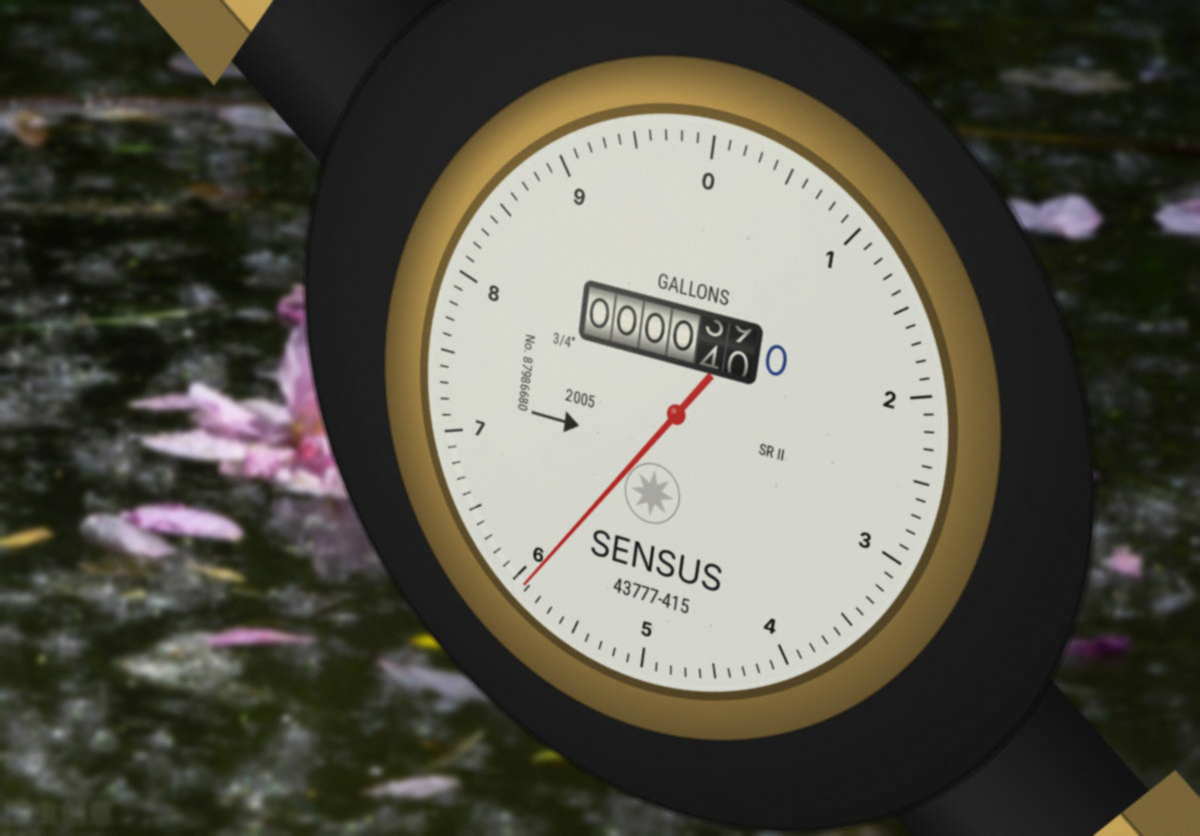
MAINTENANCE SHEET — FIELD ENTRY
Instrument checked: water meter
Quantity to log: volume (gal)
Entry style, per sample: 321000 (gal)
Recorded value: 395.9 (gal)
